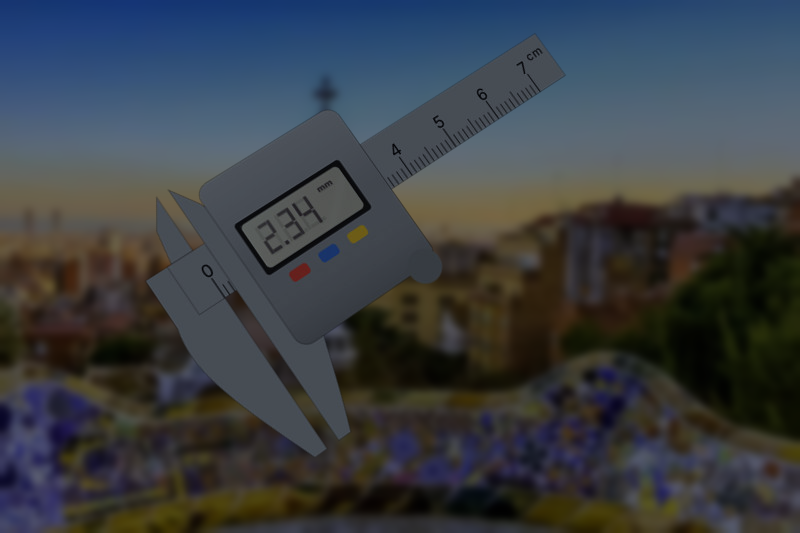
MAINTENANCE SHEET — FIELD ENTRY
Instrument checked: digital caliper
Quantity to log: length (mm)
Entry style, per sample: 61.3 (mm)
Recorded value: 2.34 (mm)
